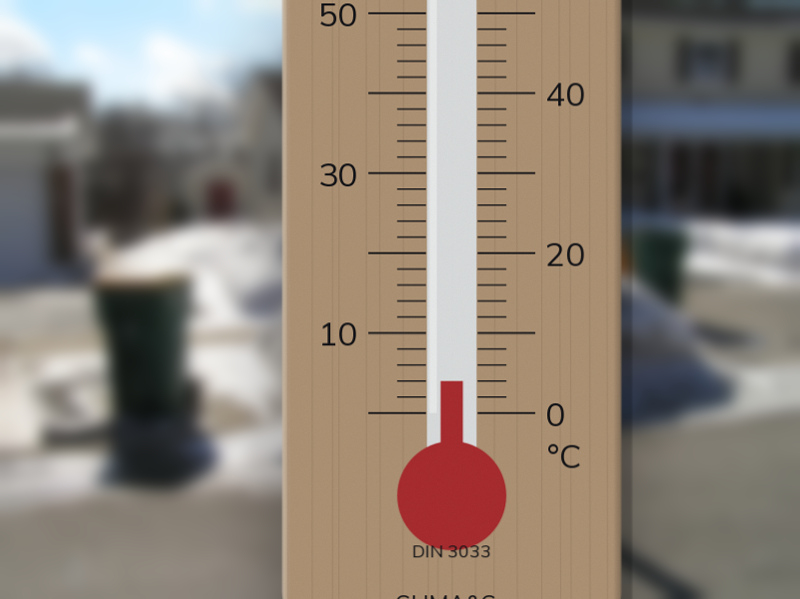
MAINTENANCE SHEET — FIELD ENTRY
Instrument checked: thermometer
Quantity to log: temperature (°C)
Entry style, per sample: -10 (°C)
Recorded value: 4 (°C)
